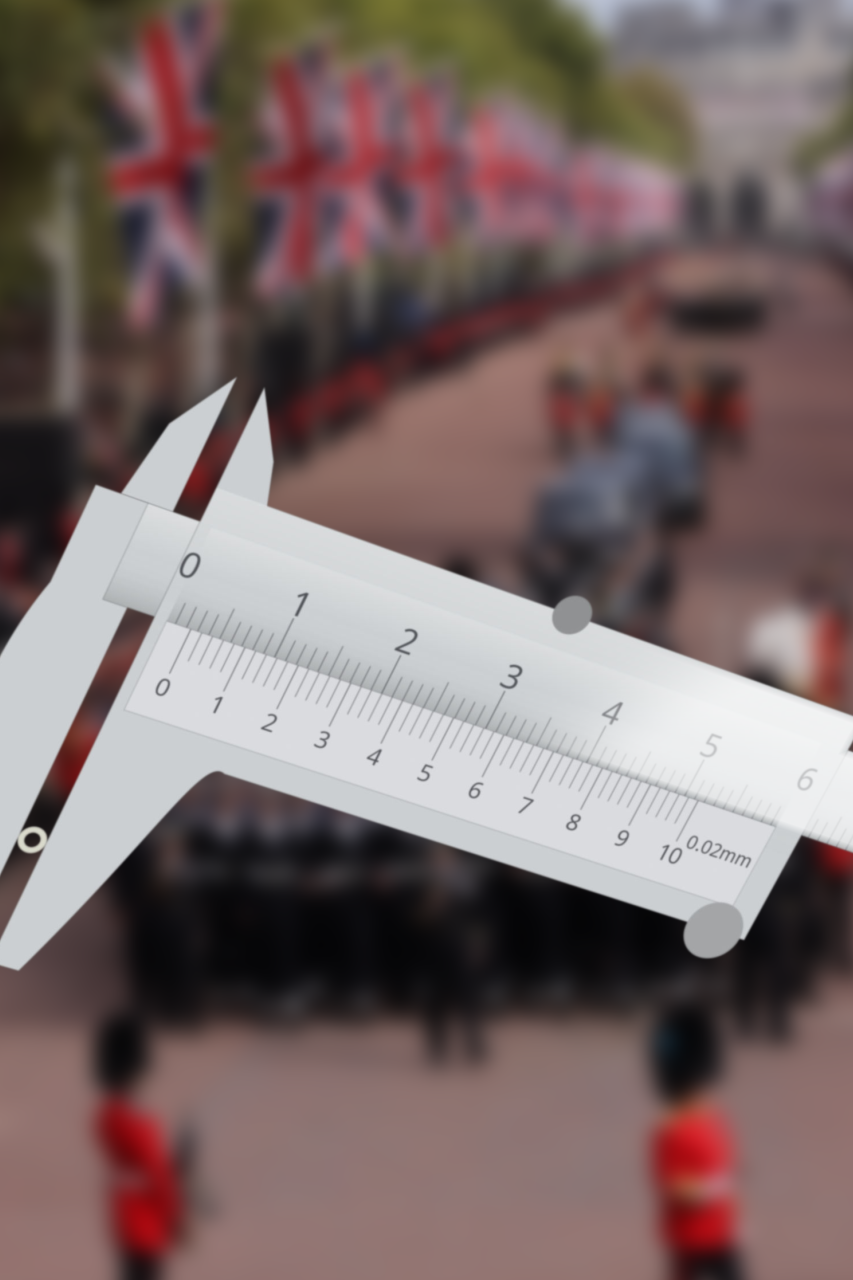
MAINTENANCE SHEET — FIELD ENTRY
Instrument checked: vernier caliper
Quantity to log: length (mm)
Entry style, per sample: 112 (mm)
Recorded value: 2.4 (mm)
